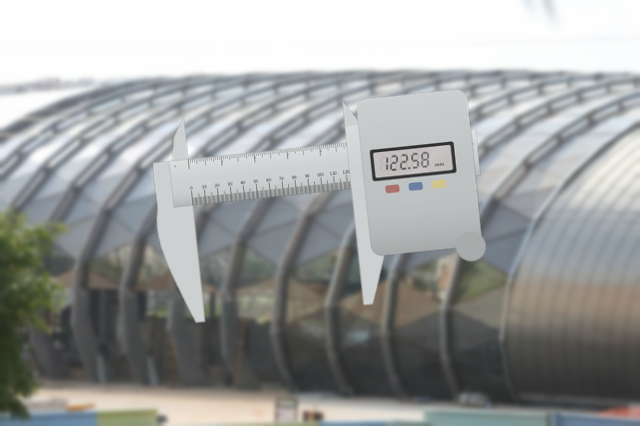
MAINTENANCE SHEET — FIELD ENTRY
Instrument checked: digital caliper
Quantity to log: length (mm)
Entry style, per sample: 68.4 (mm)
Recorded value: 122.58 (mm)
